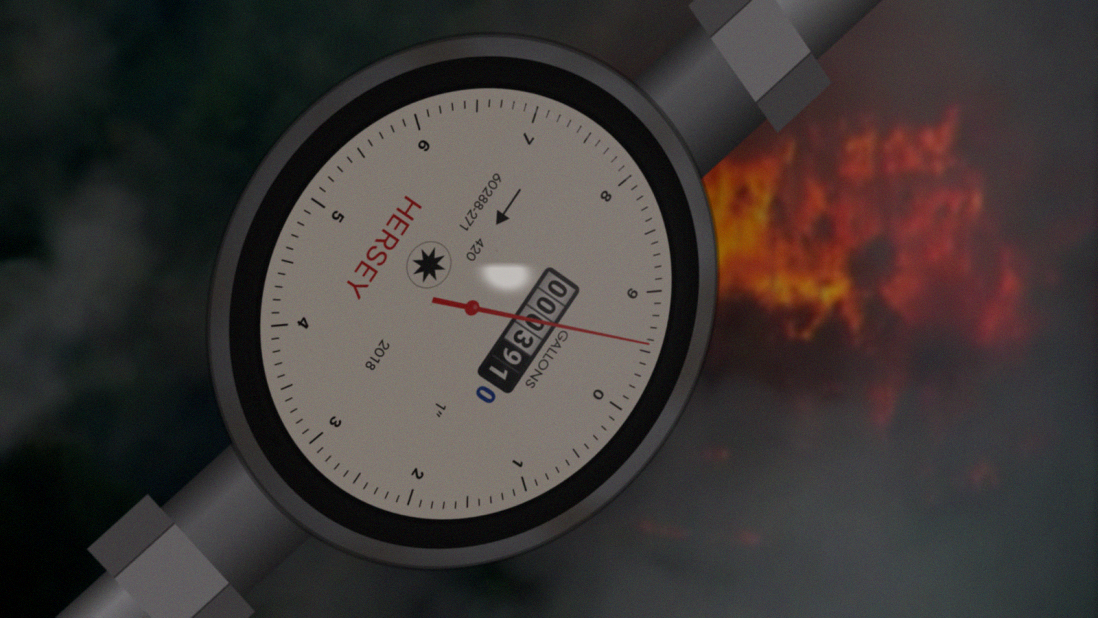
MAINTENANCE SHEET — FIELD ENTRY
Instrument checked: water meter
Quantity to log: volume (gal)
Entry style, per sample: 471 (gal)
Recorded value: 3909.4 (gal)
